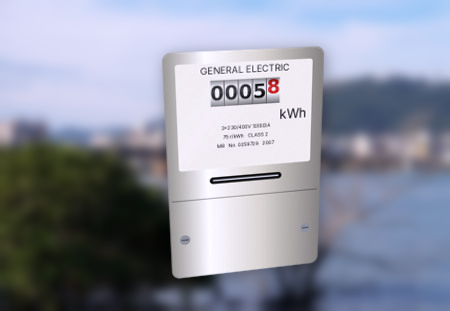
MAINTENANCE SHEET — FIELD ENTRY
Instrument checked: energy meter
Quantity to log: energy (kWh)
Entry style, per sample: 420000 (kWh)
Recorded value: 5.8 (kWh)
